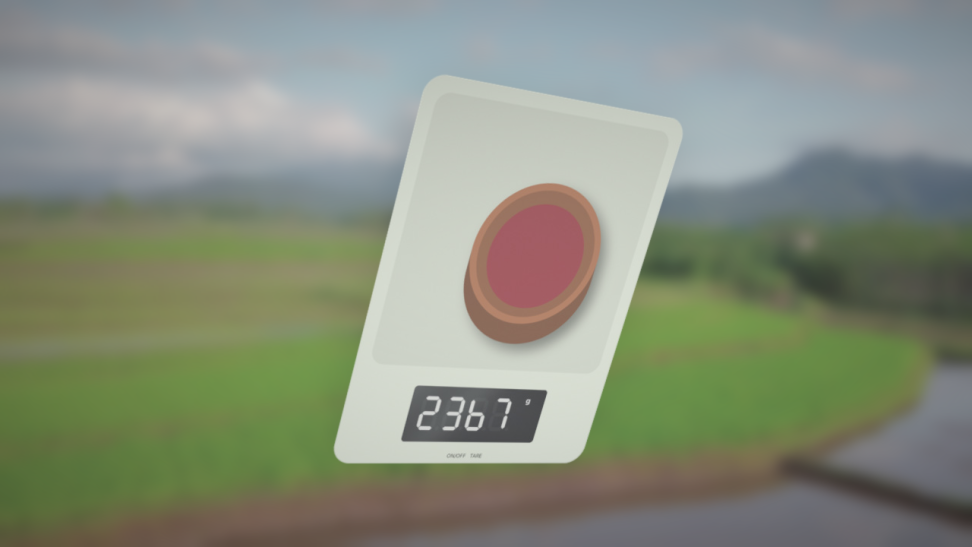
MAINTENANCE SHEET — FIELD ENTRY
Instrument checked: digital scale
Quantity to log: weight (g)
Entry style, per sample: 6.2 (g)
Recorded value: 2367 (g)
